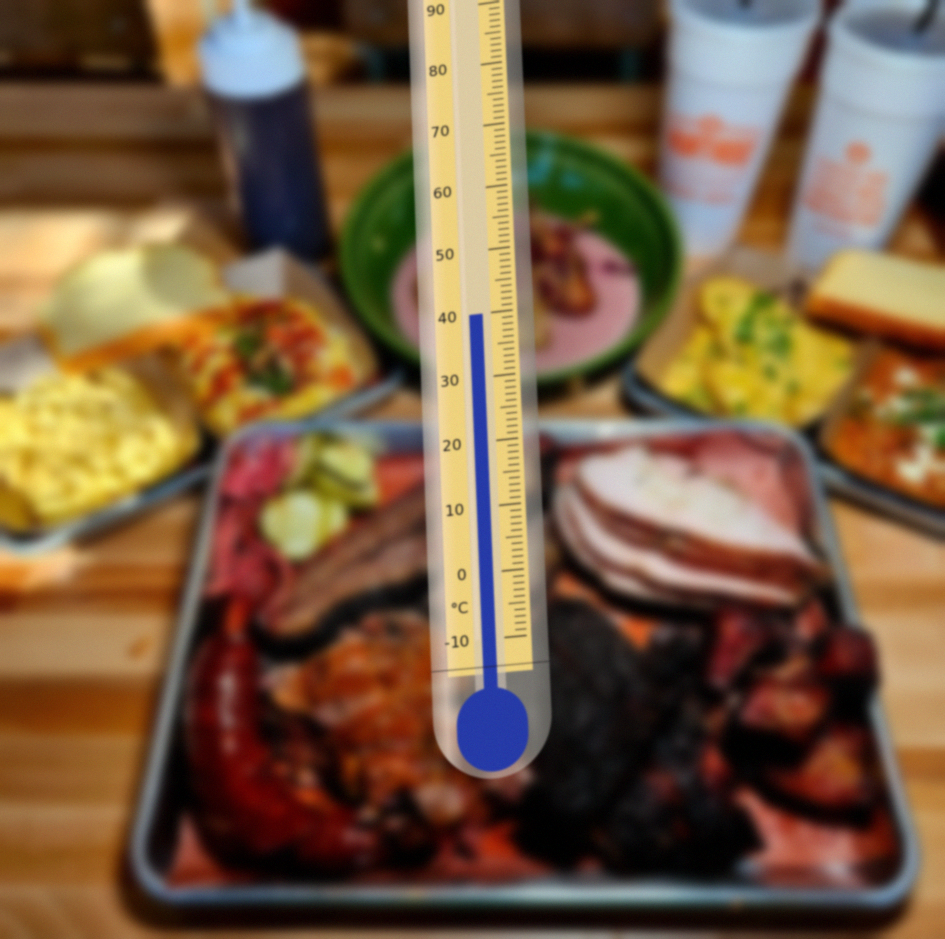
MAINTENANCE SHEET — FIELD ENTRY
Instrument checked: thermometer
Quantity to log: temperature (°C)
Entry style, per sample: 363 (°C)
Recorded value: 40 (°C)
